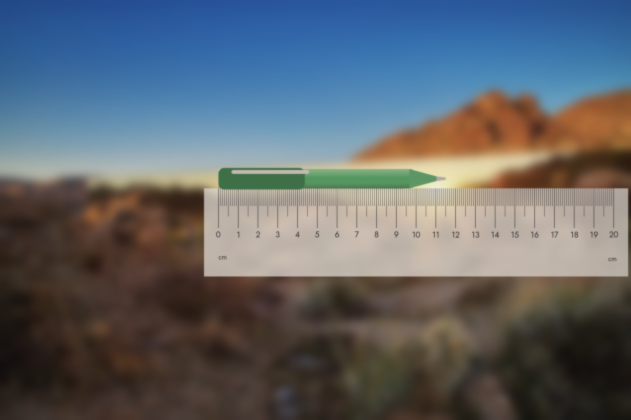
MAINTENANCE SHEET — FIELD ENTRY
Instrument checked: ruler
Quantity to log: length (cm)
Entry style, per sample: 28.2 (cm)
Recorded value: 11.5 (cm)
